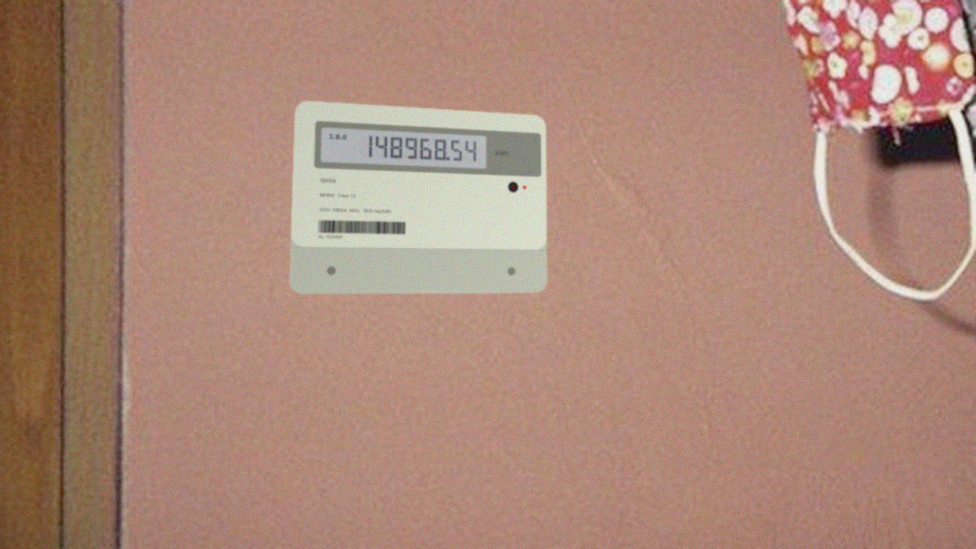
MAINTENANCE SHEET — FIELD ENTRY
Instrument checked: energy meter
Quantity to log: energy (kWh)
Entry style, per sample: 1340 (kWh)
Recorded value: 148968.54 (kWh)
